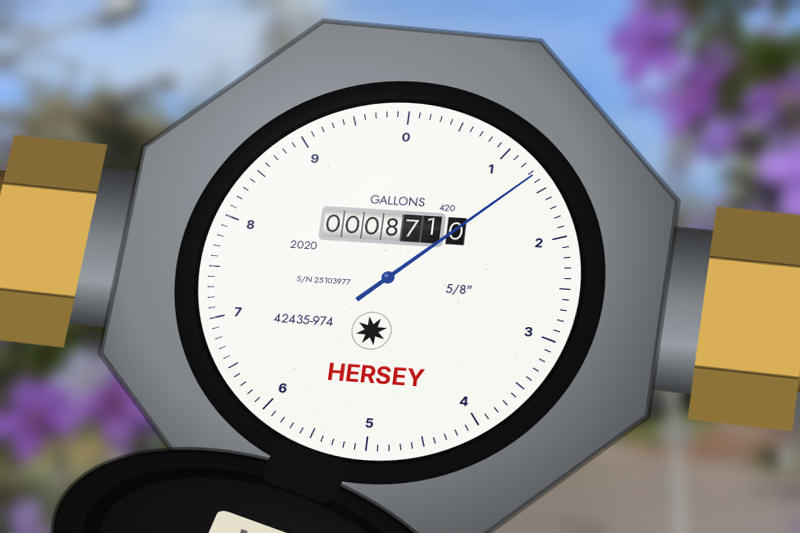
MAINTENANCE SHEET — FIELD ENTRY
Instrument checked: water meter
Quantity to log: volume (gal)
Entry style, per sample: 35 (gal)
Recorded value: 8711.3 (gal)
